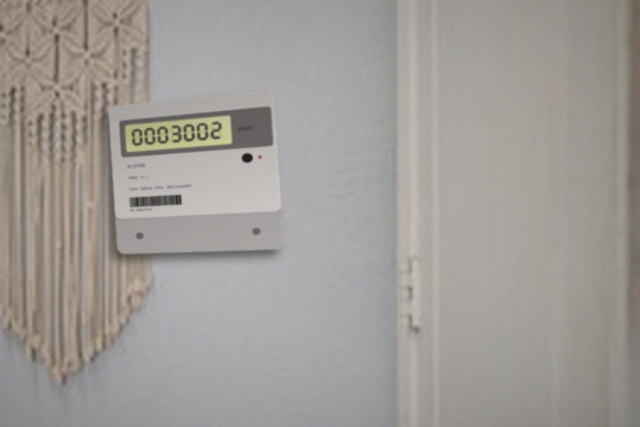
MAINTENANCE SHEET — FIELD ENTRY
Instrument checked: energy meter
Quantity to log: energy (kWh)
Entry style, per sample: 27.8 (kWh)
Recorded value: 3002 (kWh)
